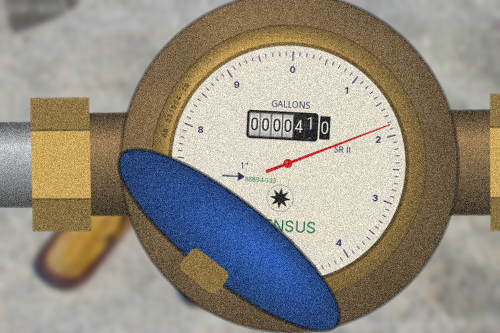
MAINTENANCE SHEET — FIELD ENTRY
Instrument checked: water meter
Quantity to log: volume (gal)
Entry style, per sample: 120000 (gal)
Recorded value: 411.8 (gal)
